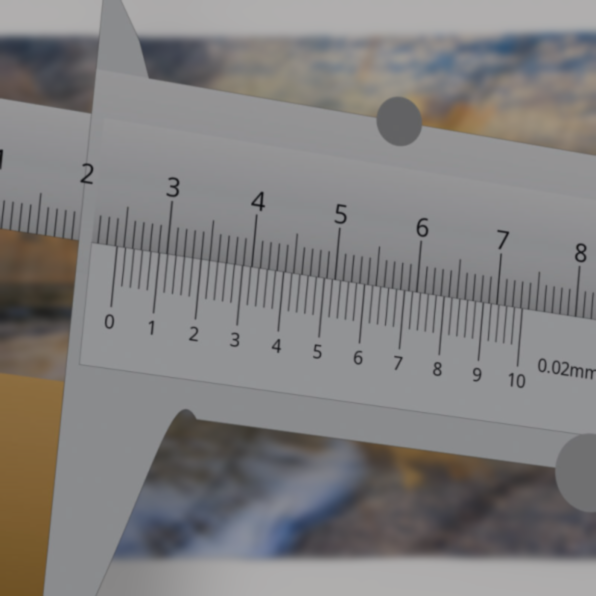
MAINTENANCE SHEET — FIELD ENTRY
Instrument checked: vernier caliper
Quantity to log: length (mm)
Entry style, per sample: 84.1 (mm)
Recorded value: 24.2 (mm)
